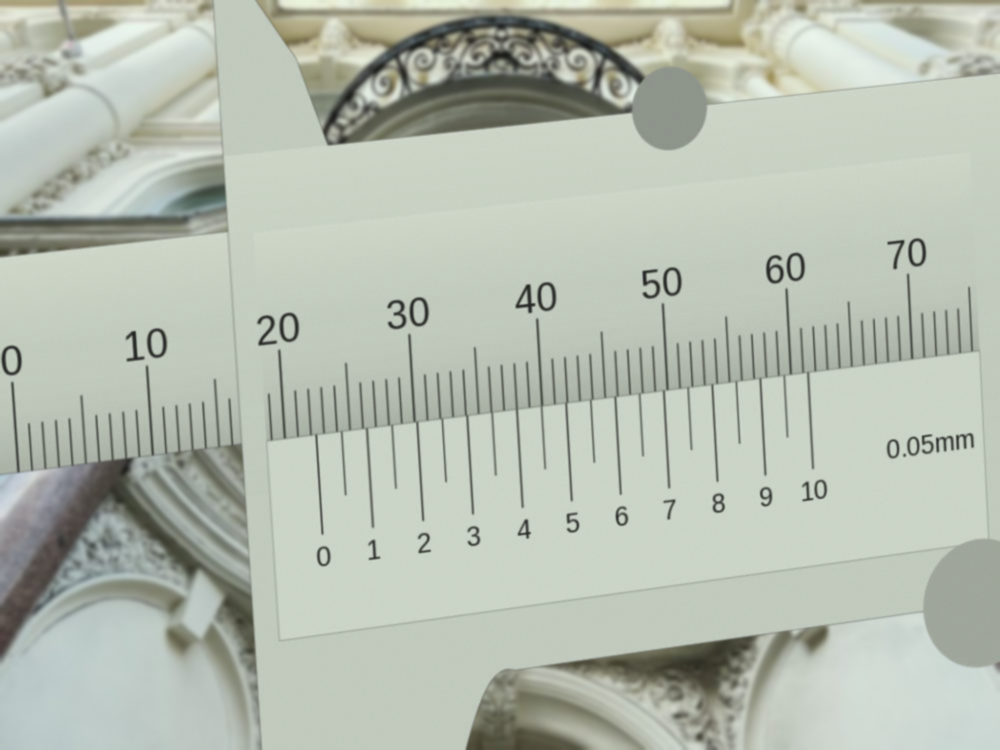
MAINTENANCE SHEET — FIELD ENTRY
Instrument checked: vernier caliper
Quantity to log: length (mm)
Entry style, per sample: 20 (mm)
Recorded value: 22.4 (mm)
